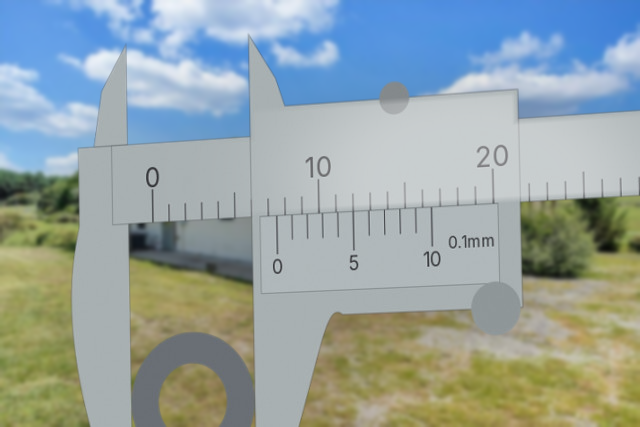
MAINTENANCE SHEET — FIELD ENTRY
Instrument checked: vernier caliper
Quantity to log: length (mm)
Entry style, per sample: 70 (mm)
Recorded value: 7.5 (mm)
